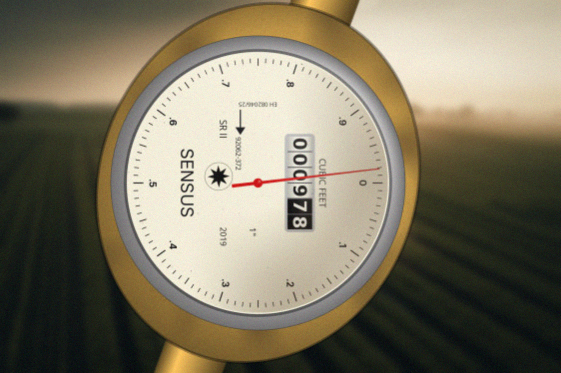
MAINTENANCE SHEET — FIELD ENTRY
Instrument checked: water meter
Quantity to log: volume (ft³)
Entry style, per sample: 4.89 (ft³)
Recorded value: 977.98 (ft³)
